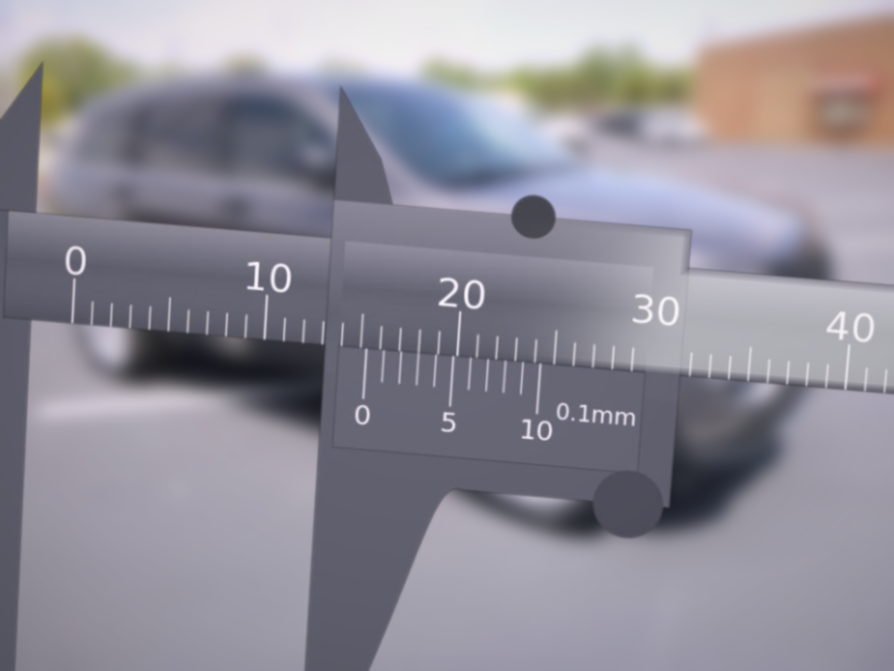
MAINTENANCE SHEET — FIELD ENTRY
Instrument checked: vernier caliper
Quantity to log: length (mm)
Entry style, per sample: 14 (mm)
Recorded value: 15.3 (mm)
